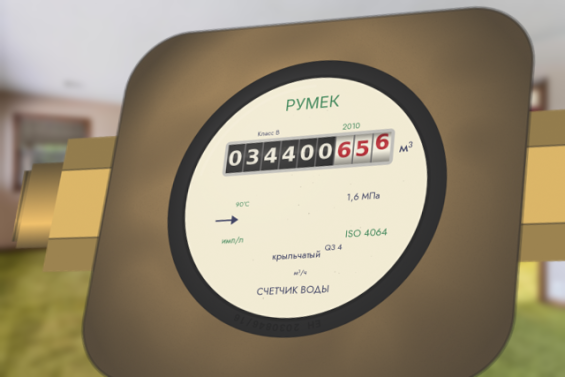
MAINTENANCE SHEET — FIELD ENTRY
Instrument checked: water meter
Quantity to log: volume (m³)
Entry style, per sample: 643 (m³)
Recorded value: 34400.656 (m³)
